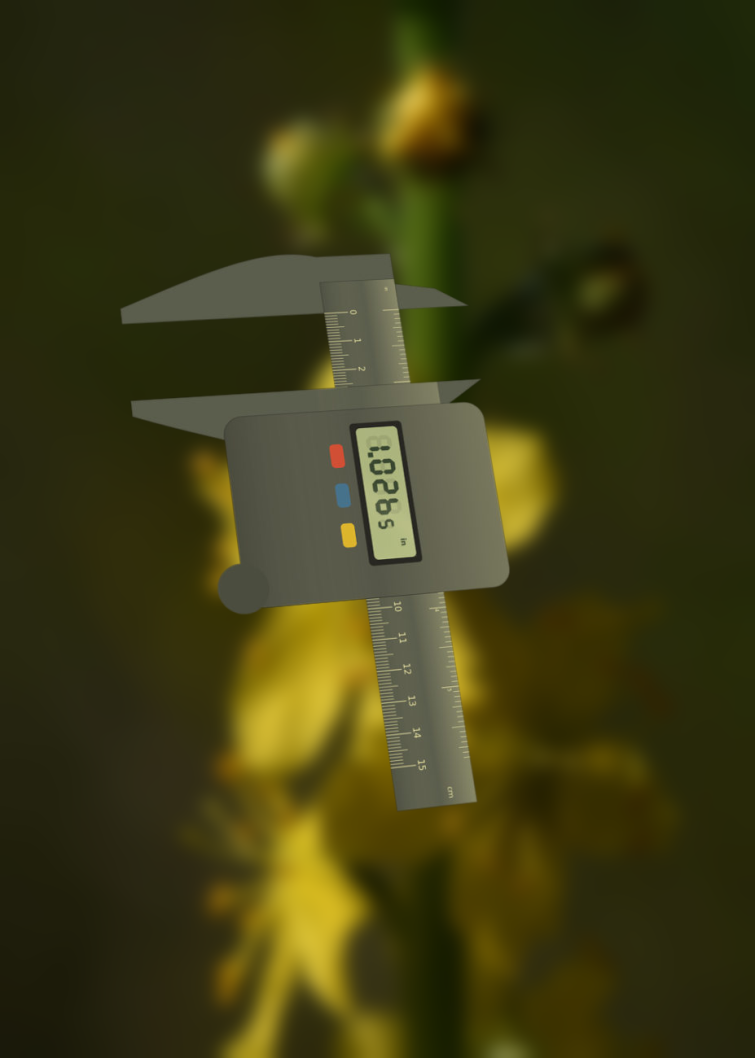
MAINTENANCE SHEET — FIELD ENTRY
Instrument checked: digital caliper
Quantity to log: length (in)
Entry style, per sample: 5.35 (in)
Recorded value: 1.0265 (in)
